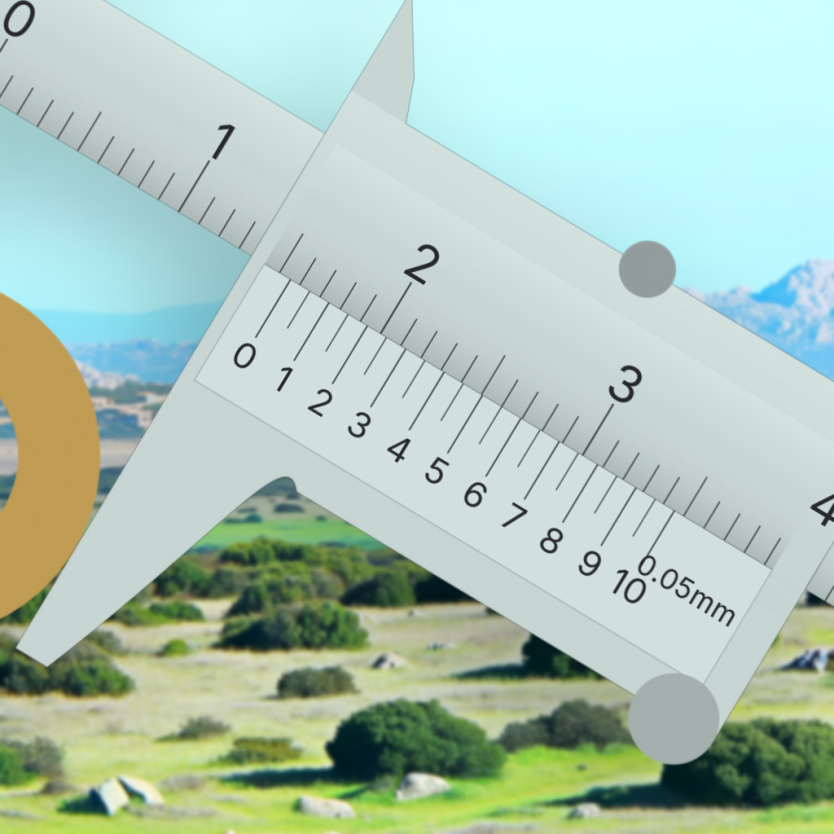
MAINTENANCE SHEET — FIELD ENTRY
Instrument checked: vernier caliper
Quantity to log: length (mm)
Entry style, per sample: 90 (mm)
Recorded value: 15.55 (mm)
